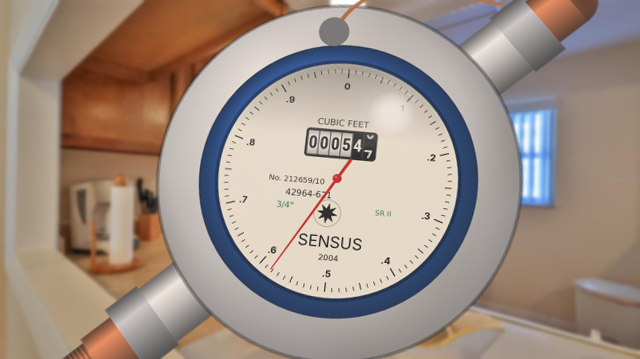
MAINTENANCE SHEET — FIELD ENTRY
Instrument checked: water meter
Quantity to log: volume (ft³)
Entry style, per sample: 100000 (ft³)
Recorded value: 546.58 (ft³)
